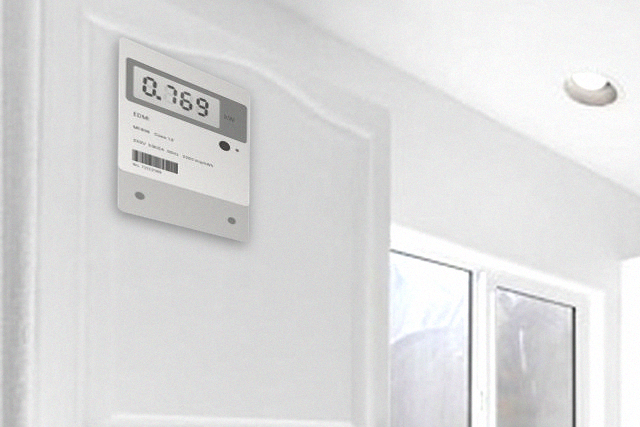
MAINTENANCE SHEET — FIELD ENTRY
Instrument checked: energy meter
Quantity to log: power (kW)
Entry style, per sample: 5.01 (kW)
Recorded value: 0.769 (kW)
